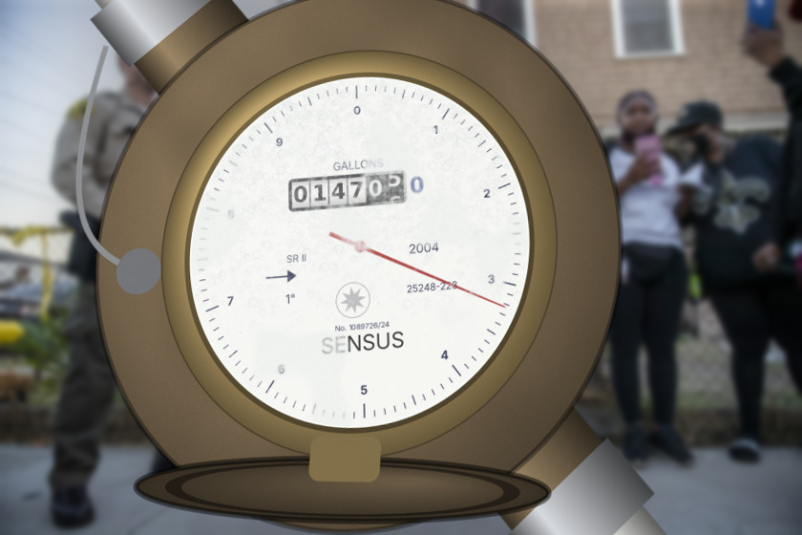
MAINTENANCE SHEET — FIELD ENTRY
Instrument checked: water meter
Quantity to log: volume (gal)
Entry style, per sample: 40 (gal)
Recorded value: 147053.2 (gal)
